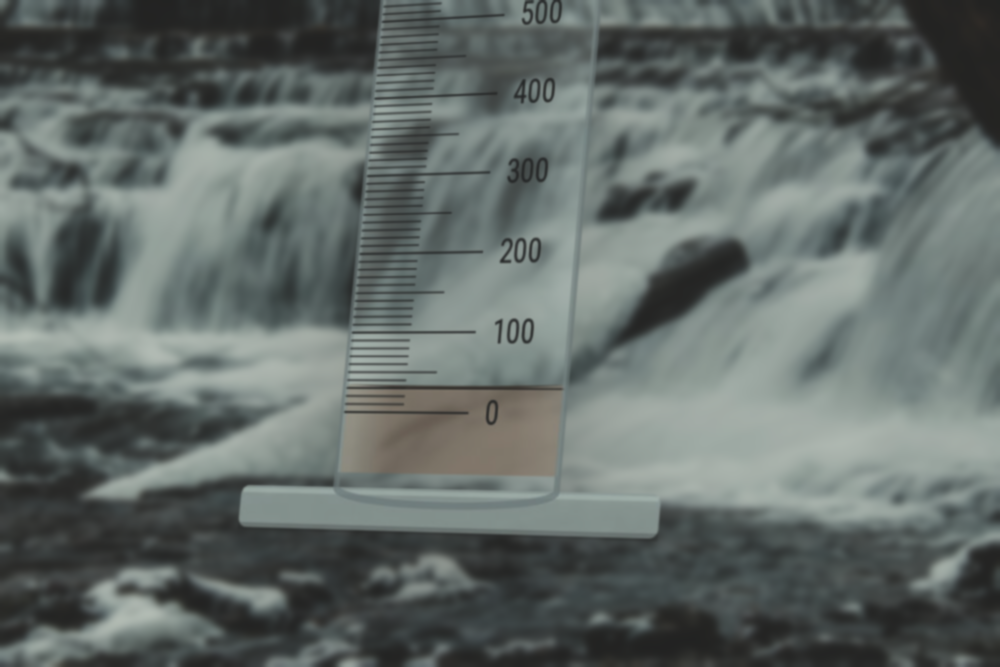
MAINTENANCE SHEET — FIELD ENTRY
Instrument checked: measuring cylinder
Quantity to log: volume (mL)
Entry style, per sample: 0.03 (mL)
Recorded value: 30 (mL)
